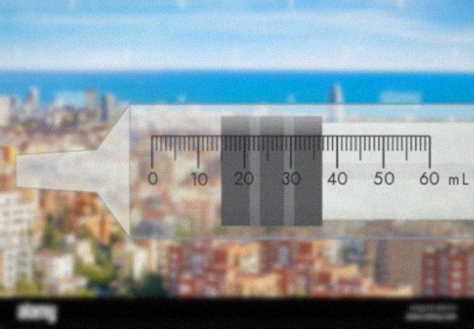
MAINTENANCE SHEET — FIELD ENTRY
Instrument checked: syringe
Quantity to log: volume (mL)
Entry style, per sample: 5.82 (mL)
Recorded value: 15 (mL)
